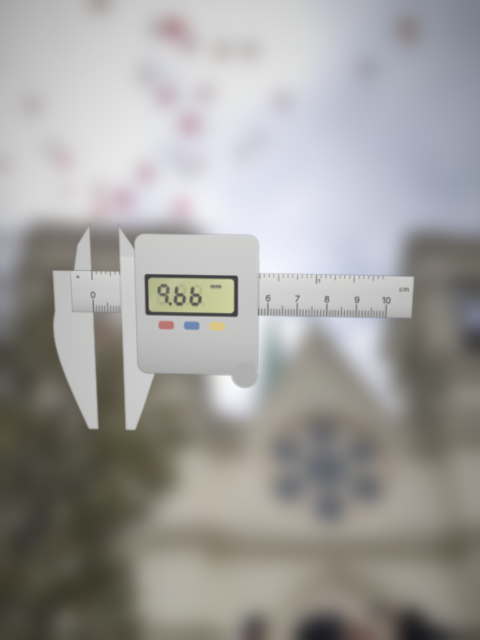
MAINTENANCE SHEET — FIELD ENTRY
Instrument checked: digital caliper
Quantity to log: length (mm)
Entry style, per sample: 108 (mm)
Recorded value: 9.66 (mm)
